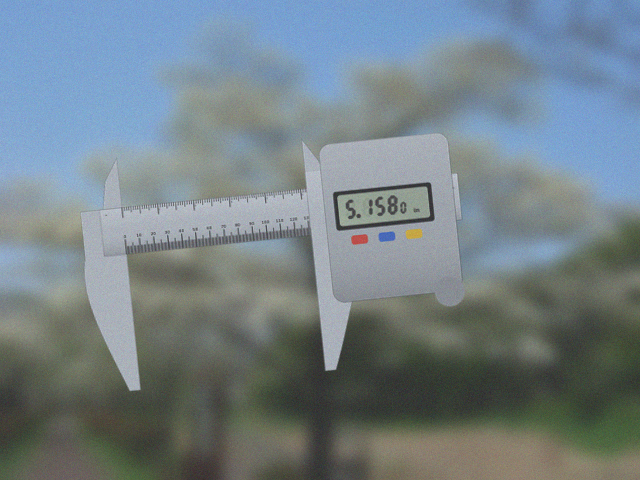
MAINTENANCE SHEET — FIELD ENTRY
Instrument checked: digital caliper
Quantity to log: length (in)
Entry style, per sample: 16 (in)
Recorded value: 5.1580 (in)
